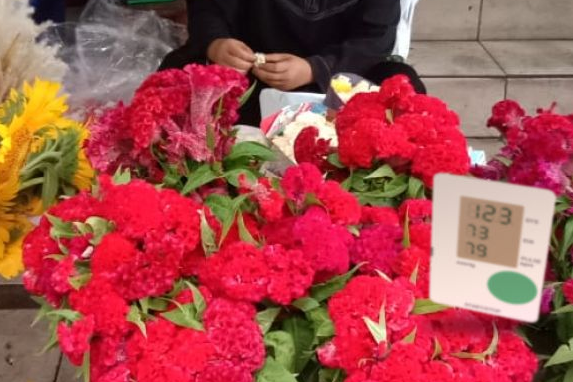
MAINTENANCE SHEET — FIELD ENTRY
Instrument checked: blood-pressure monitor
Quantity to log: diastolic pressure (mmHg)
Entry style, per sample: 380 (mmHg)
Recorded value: 73 (mmHg)
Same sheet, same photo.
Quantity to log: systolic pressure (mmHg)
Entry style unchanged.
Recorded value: 123 (mmHg)
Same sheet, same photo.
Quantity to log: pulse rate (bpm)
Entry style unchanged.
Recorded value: 79 (bpm)
